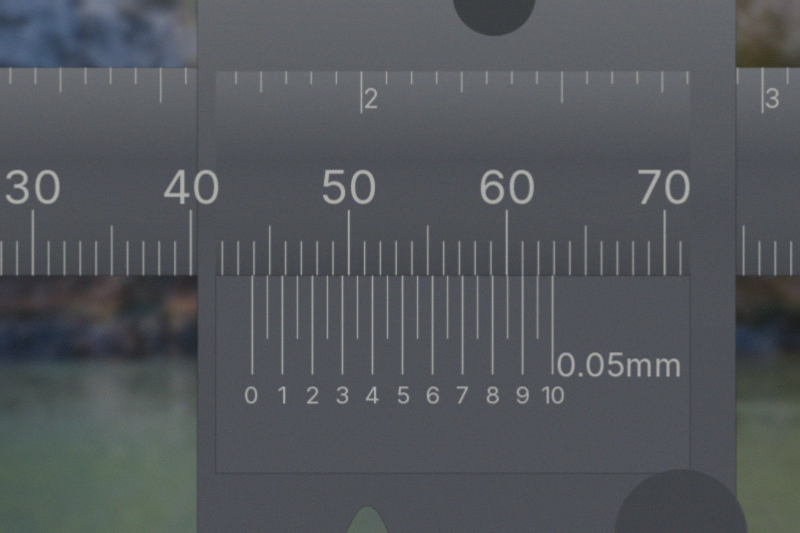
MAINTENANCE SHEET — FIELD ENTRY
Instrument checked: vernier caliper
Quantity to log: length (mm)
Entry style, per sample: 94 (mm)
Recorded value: 43.9 (mm)
